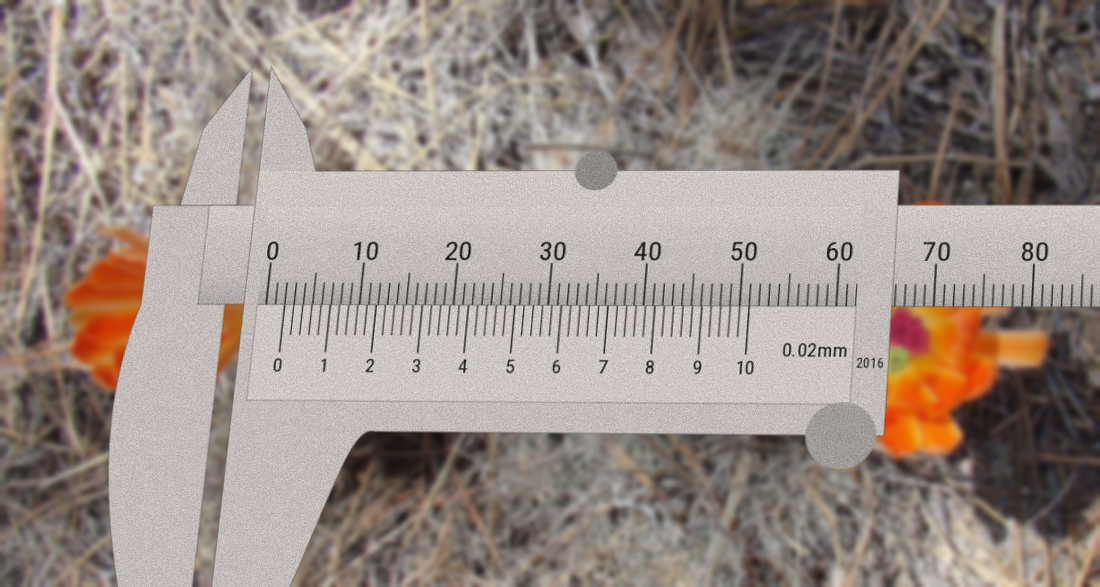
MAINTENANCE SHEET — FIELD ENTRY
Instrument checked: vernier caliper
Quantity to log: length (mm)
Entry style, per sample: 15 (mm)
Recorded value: 2.0 (mm)
